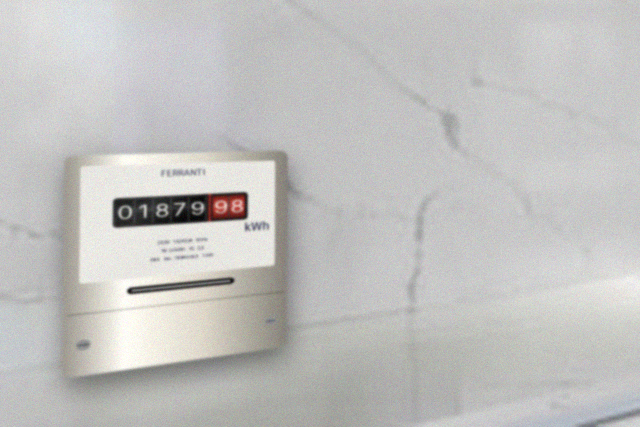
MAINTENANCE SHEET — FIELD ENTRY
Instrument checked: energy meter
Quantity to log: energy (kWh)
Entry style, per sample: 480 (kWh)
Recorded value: 1879.98 (kWh)
